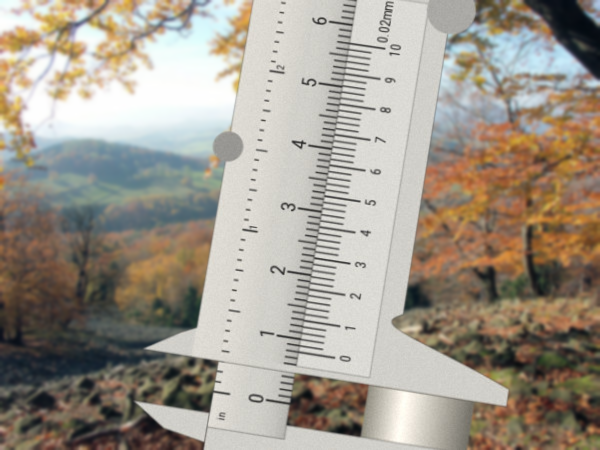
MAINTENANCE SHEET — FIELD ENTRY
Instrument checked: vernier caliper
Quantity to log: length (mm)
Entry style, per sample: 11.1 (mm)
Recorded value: 8.0 (mm)
